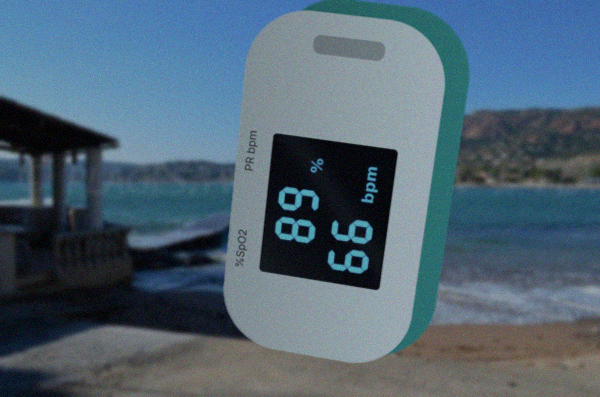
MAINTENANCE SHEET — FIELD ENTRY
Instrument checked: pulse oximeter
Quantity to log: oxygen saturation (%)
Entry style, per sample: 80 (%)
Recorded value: 89 (%)
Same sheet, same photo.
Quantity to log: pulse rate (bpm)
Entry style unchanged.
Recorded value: 66 (bpm)
